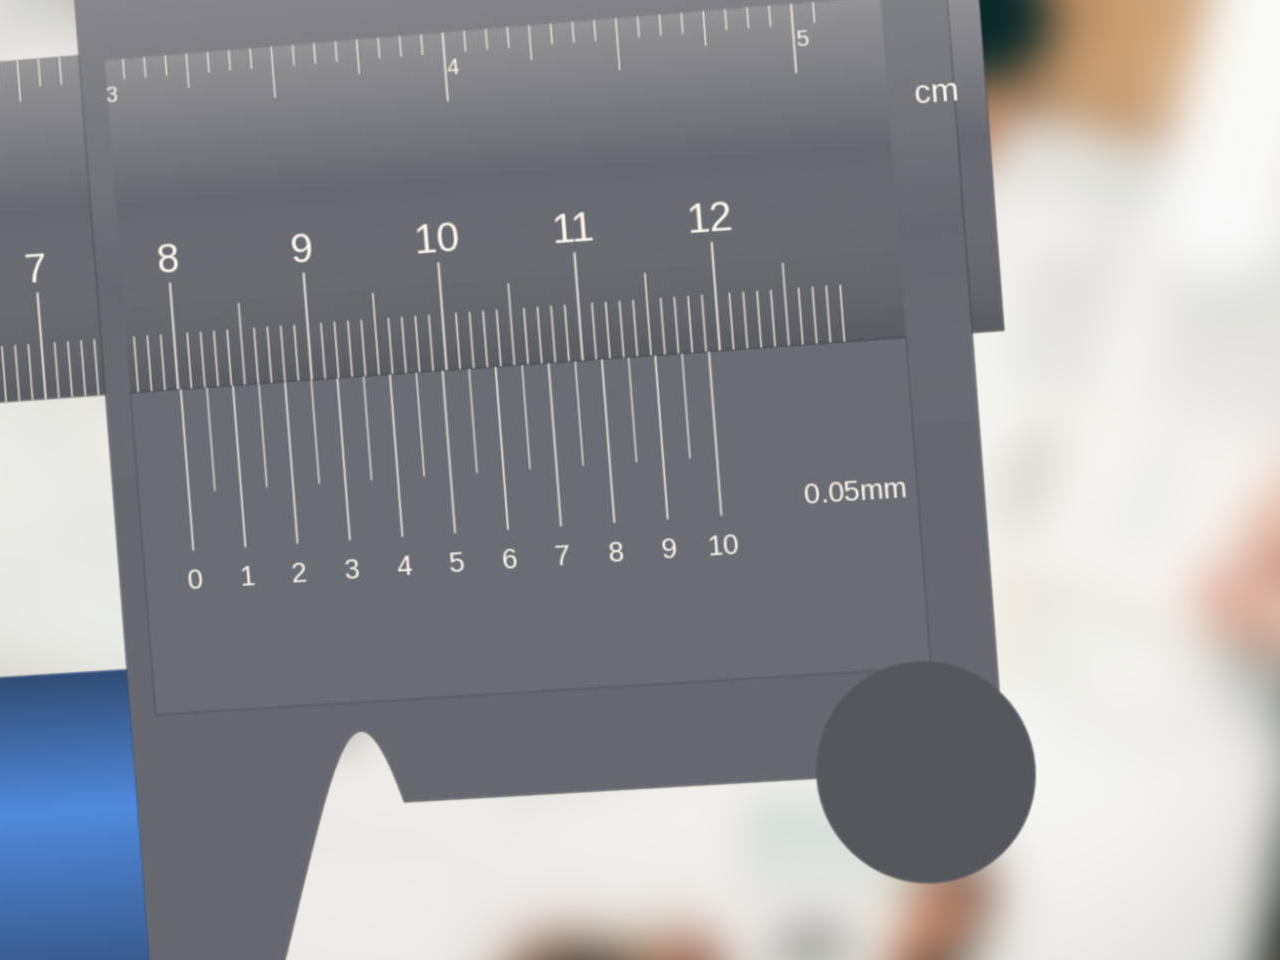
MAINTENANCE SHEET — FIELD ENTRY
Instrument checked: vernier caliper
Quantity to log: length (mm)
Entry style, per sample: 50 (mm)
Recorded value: 80.2 (mm)
